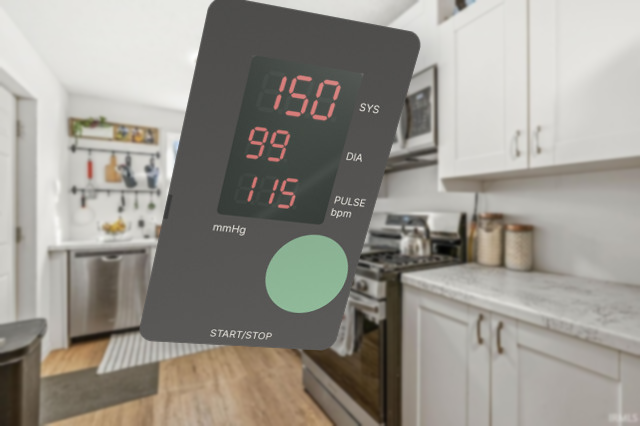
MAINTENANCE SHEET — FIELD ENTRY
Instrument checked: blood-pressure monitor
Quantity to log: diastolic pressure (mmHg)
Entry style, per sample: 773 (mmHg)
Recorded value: 99 (mmHg)
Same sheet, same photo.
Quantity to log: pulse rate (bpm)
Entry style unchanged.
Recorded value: 115 (bpm)
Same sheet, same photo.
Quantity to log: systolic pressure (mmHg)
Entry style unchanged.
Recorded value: 150 (mmHg)
